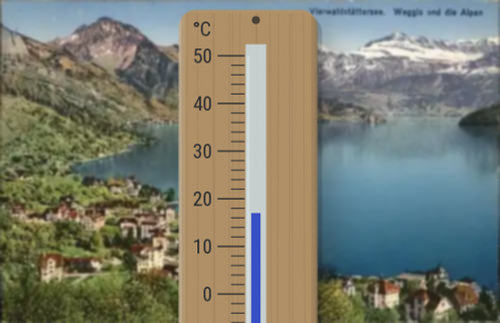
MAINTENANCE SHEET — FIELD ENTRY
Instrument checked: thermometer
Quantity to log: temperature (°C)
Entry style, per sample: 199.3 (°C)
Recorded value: 17 (°C)
